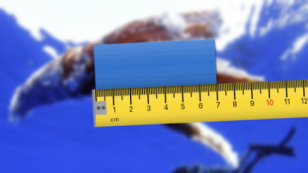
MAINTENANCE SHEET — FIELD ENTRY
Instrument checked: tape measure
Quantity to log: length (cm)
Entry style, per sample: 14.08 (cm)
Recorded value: 7 (cm)
